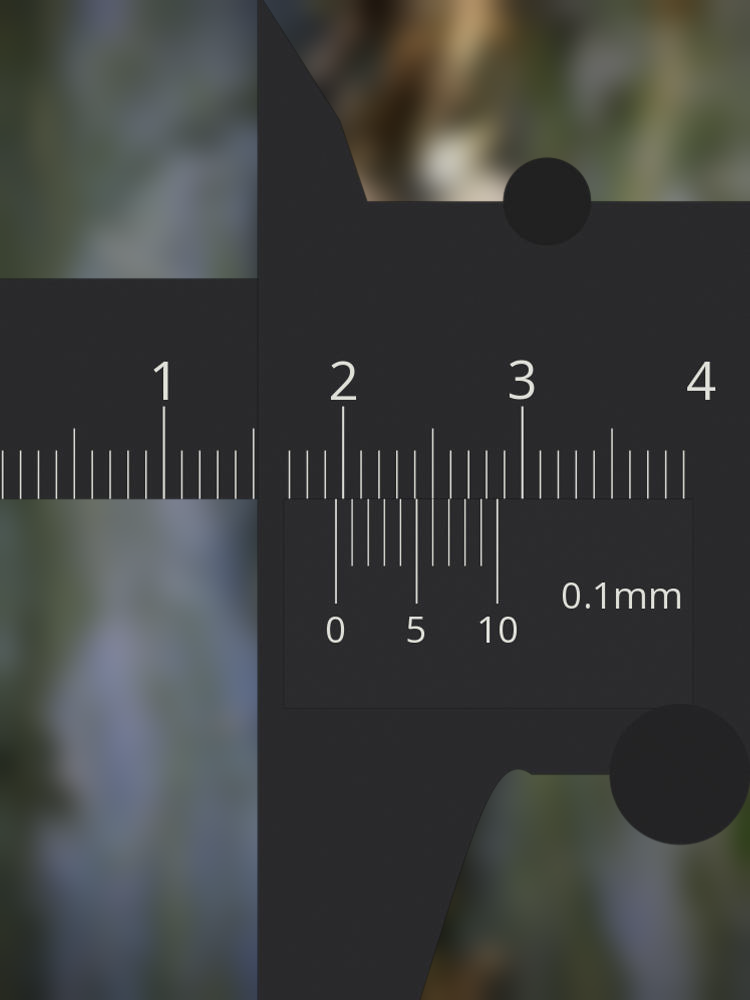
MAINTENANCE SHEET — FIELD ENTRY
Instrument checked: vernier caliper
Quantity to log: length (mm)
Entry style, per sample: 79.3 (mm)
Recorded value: 19.6 (mm)
